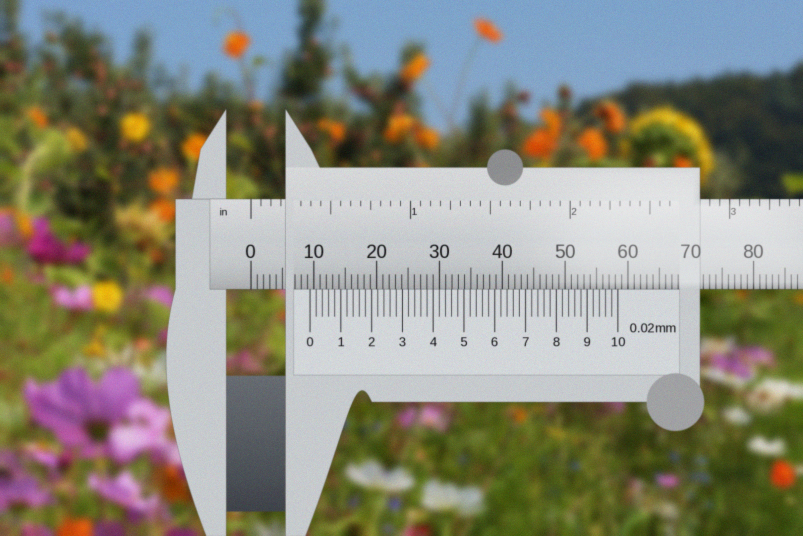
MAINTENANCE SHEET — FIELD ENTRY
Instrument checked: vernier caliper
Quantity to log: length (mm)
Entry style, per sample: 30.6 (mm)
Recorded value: 9.4 (mm)
